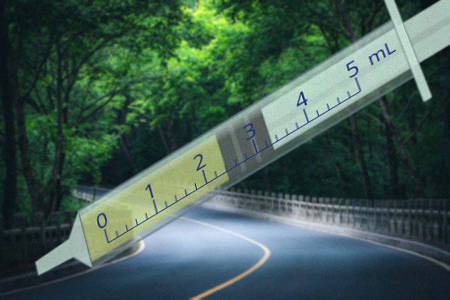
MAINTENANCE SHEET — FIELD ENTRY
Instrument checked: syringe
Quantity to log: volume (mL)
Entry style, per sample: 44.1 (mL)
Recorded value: 2.4 (mL)
